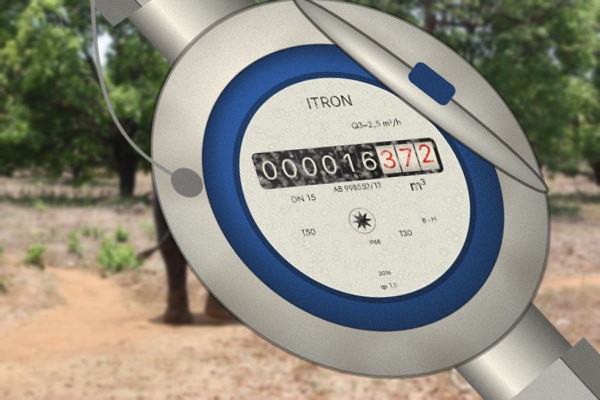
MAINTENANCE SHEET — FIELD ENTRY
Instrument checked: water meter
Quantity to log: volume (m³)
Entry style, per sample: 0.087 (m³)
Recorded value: 16.372 (m³)
